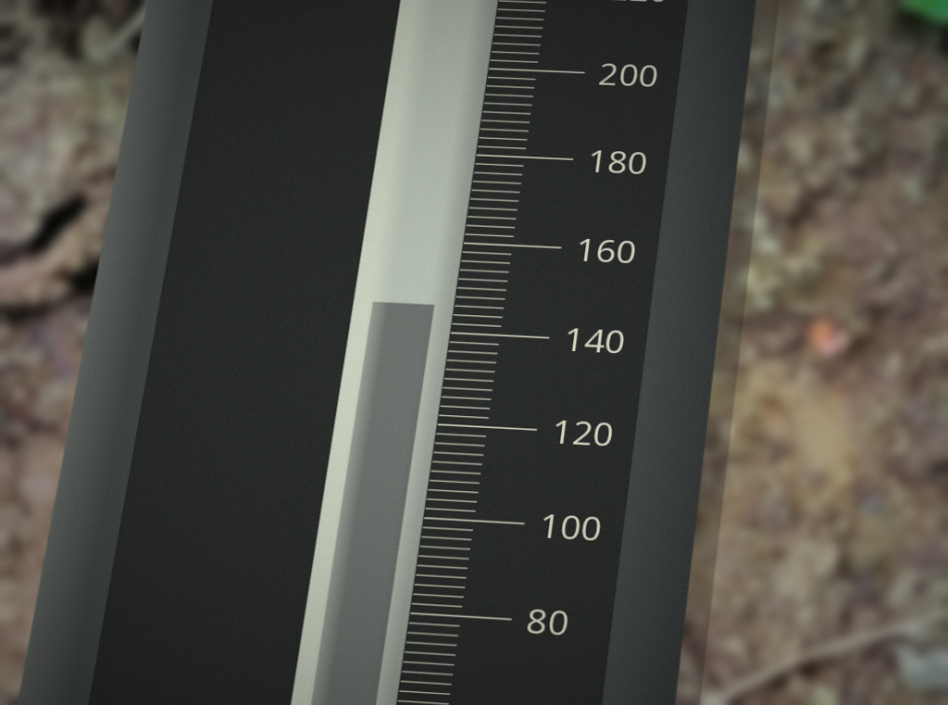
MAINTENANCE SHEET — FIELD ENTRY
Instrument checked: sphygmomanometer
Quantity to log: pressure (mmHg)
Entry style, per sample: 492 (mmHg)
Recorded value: 146 (mmHg)
